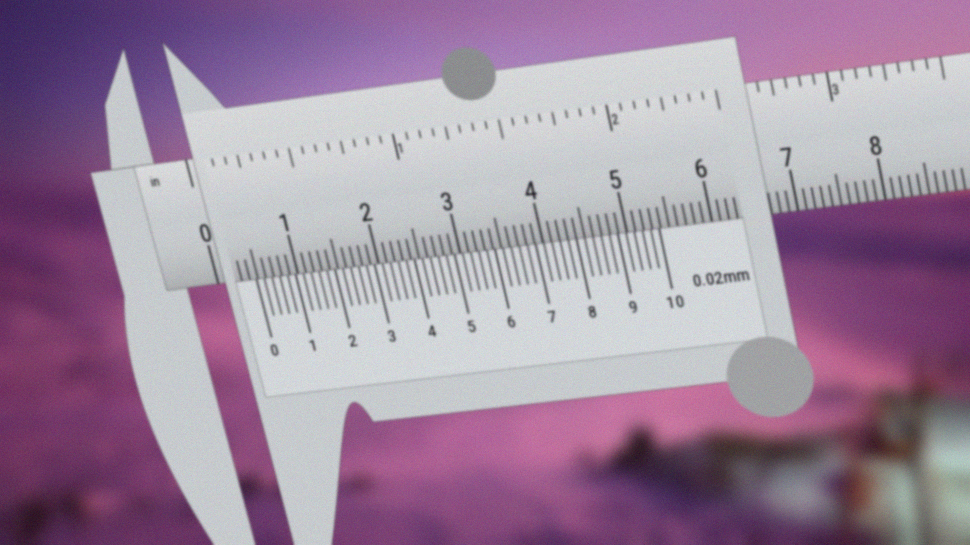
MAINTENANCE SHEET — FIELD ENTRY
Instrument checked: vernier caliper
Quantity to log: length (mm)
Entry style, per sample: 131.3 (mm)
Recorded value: 4.8 (mm)
